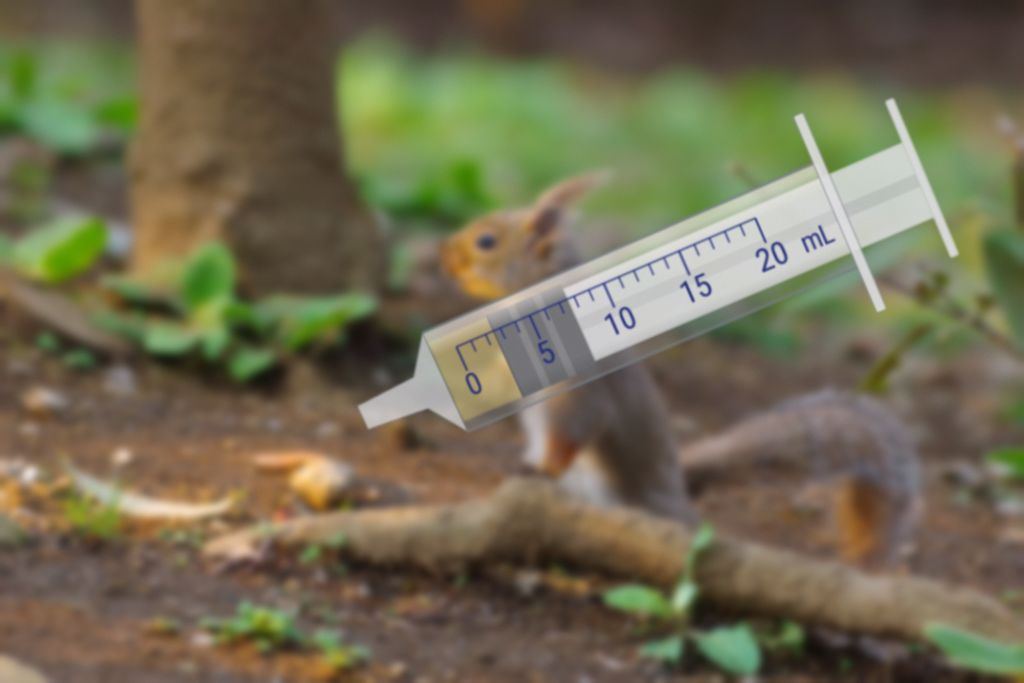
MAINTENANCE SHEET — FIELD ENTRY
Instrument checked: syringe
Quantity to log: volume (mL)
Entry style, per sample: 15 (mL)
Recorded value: 2.5 (mL)
